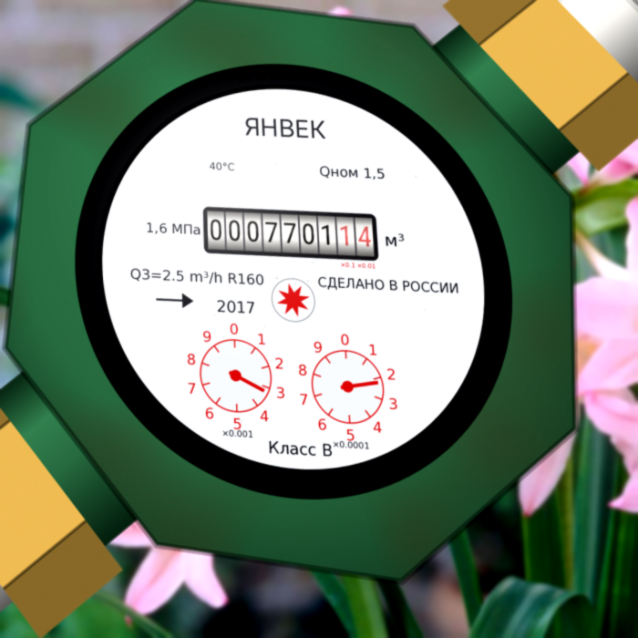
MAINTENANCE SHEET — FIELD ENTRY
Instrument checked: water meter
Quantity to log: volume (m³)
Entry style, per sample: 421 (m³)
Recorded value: 7701.1432 (m³)
